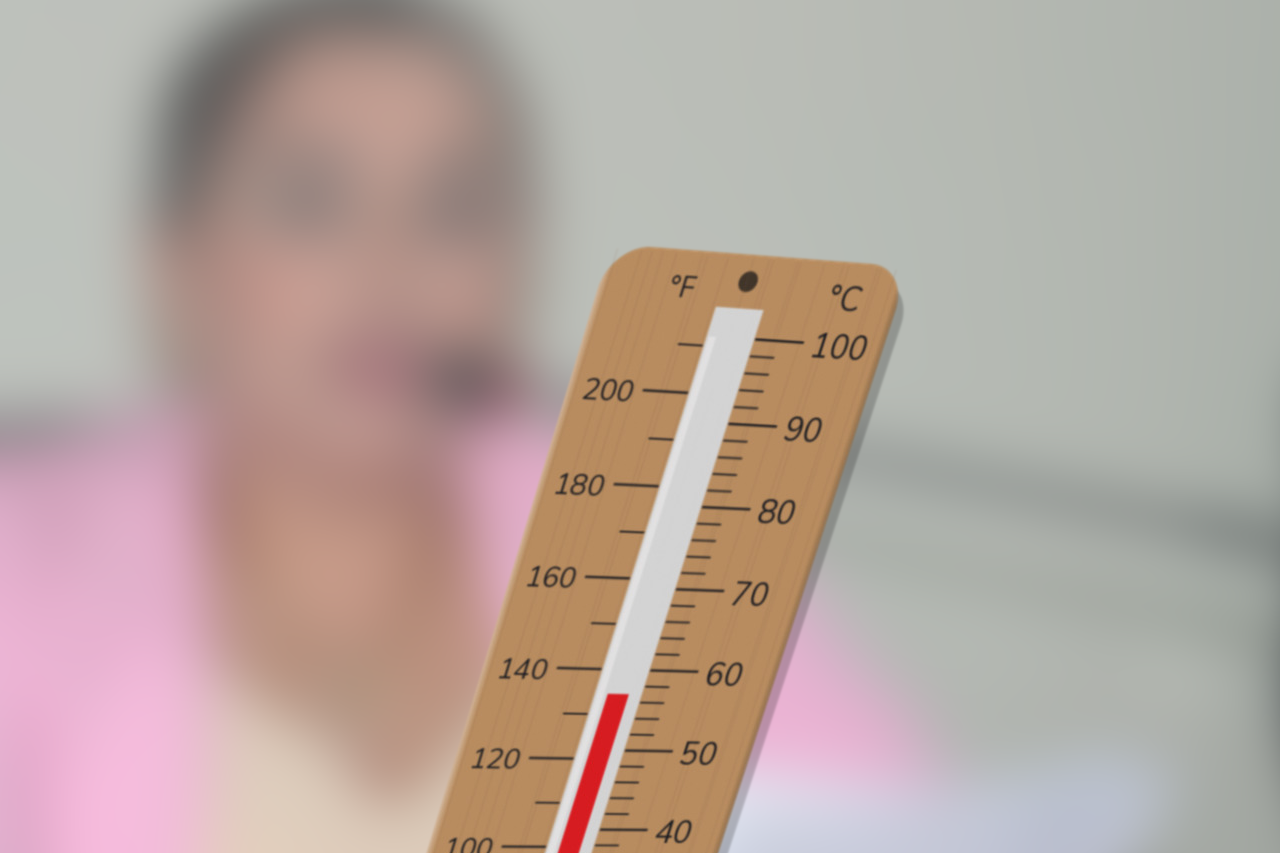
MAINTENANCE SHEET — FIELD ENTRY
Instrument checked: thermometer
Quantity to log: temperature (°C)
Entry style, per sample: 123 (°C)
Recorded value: 57 (°C)
